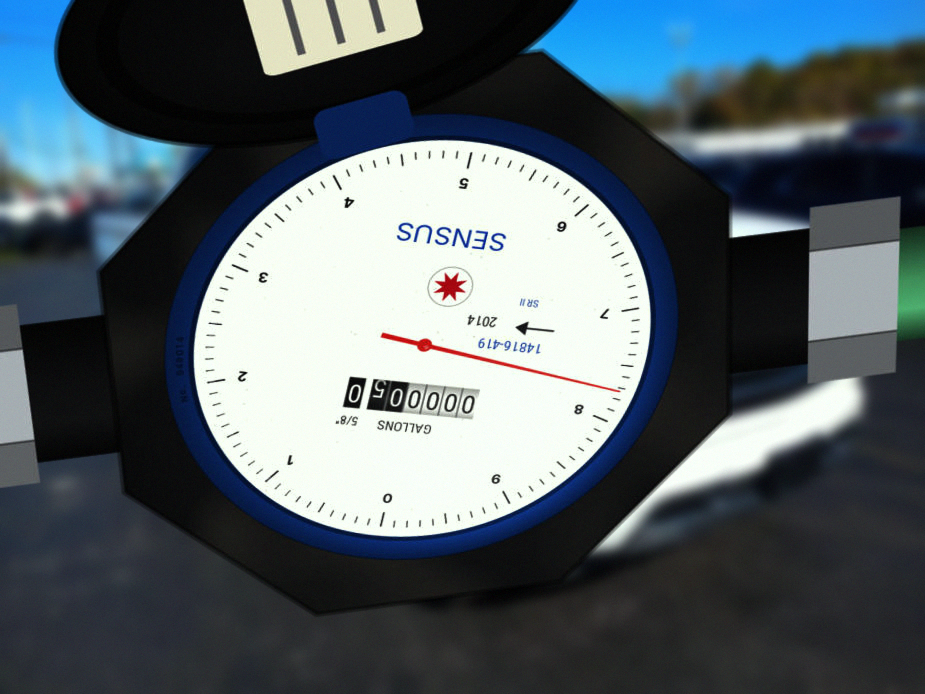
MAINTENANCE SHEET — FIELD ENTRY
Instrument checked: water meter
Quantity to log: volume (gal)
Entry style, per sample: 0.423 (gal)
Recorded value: 47.7 (gal)
